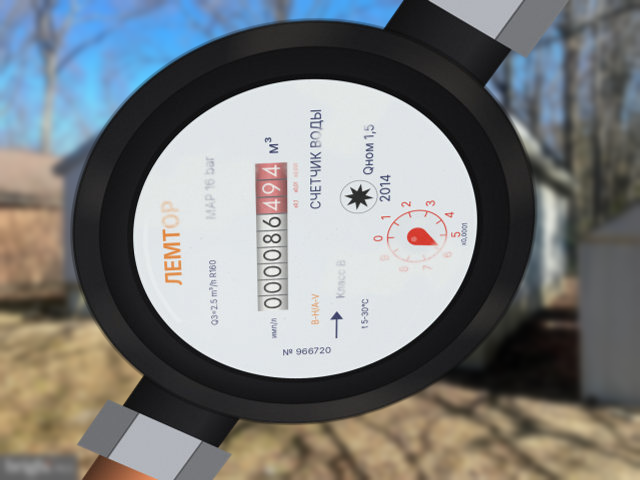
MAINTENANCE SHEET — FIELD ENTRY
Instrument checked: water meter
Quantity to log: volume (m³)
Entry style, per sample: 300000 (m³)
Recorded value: 86.4945 (m³)
